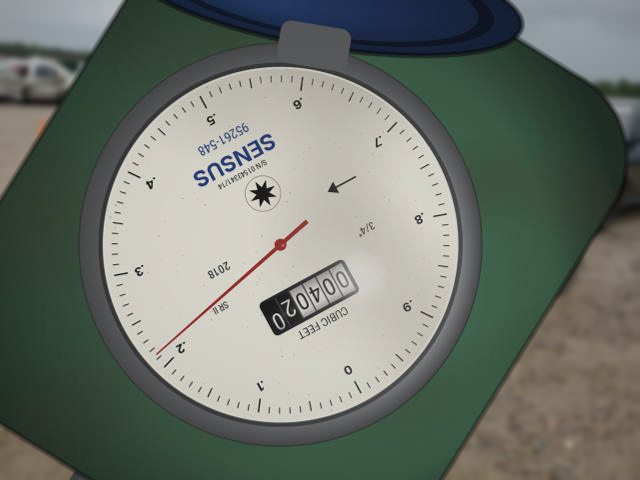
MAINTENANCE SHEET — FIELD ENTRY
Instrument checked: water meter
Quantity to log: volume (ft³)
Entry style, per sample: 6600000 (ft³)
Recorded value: 4020.21 (ft³)
